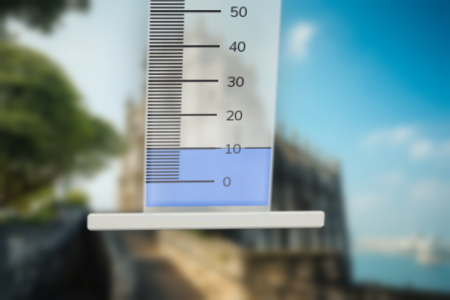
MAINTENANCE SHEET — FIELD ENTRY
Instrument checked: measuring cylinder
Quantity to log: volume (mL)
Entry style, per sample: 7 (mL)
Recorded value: 10 (mL)
